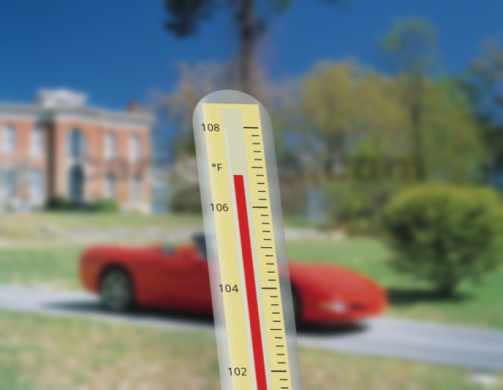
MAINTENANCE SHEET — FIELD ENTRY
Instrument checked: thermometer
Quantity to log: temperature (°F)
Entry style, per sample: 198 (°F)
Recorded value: 106.8 (°F)
